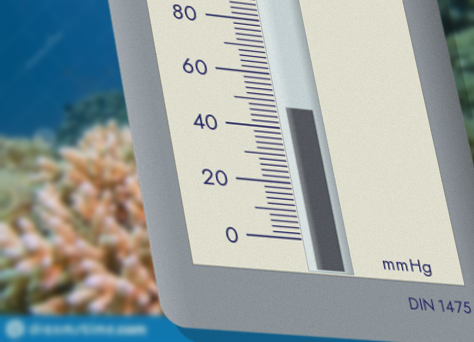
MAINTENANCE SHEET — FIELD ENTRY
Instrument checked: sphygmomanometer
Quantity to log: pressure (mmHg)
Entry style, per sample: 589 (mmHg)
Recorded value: 48 (mmHg)
